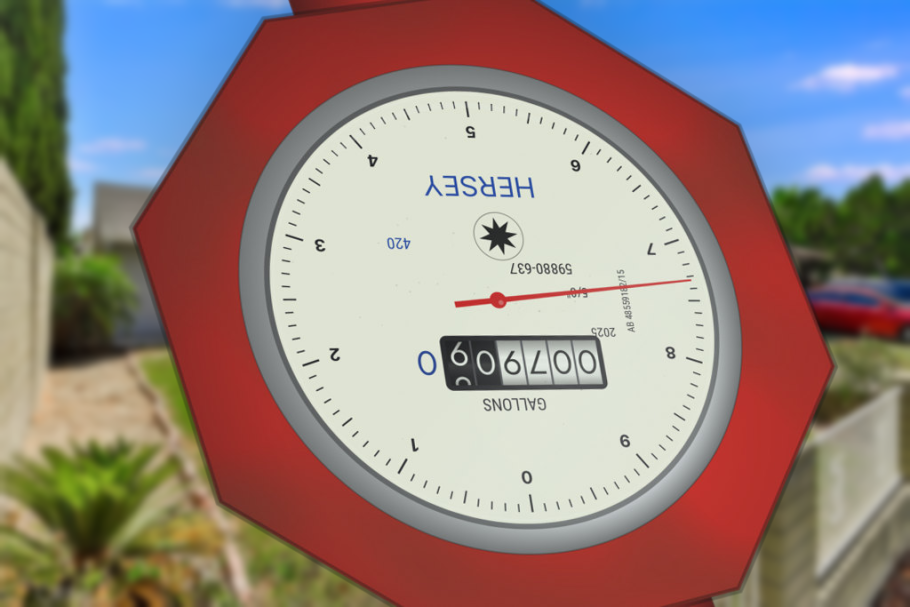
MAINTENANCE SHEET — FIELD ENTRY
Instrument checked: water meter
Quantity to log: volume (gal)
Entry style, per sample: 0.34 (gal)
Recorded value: 79087.3 (gal)
